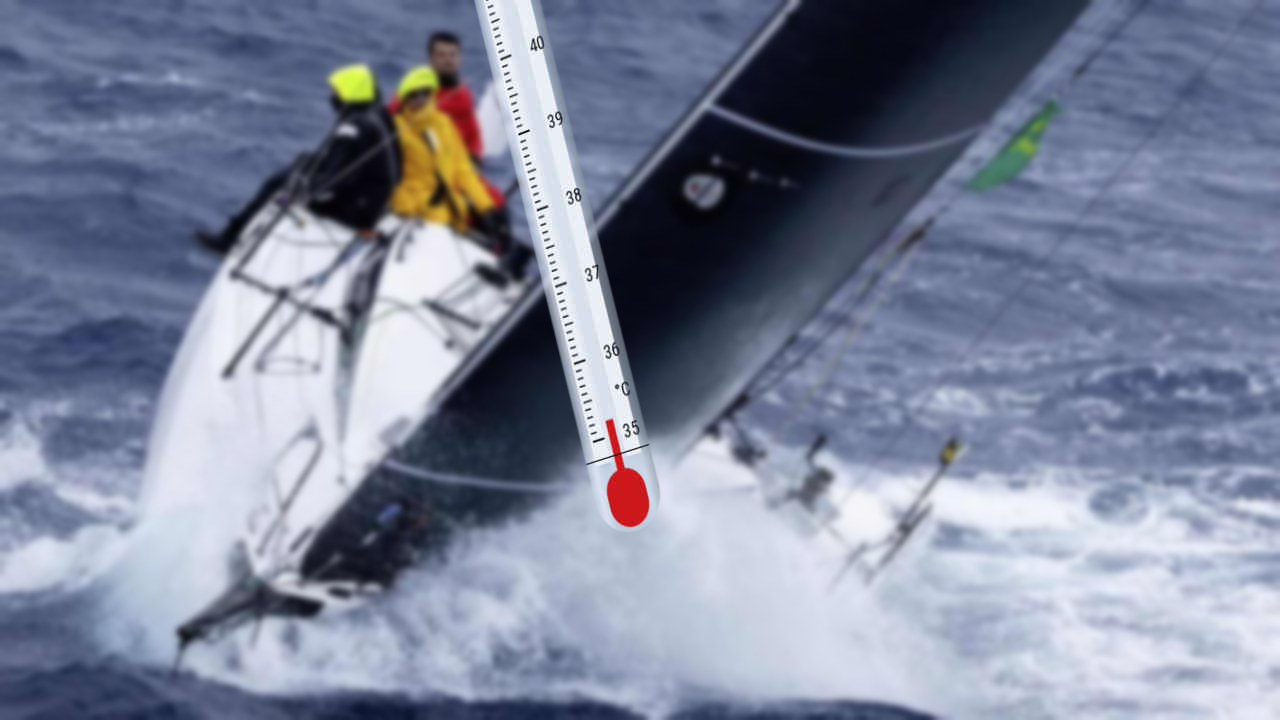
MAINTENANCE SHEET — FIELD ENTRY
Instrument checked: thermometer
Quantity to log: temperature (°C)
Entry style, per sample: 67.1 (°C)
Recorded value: 35.2 (°C)
